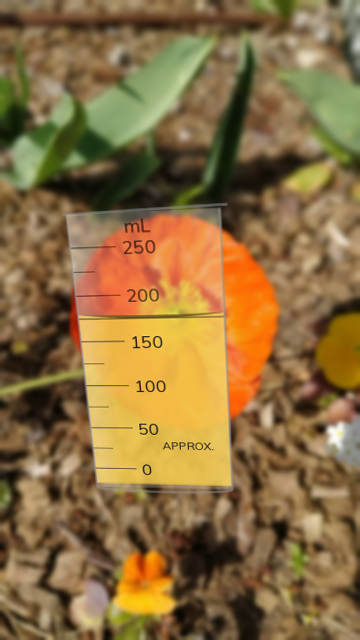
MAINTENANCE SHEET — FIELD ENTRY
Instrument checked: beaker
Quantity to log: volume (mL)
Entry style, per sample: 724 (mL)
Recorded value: 175 (mL)
